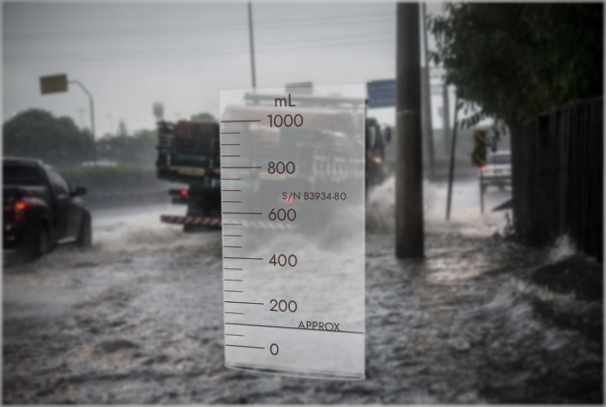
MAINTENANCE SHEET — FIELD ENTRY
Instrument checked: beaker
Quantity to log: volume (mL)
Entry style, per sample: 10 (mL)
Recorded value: 100 (mL)
